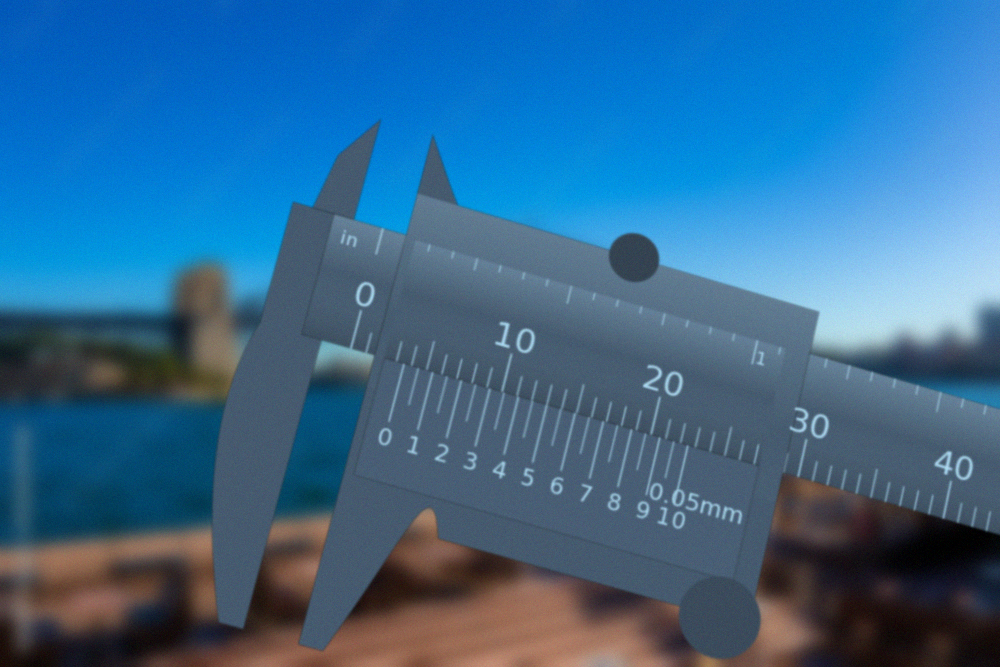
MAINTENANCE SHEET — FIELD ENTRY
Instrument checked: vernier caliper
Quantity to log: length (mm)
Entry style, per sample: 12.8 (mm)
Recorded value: 3.5 (mm)
